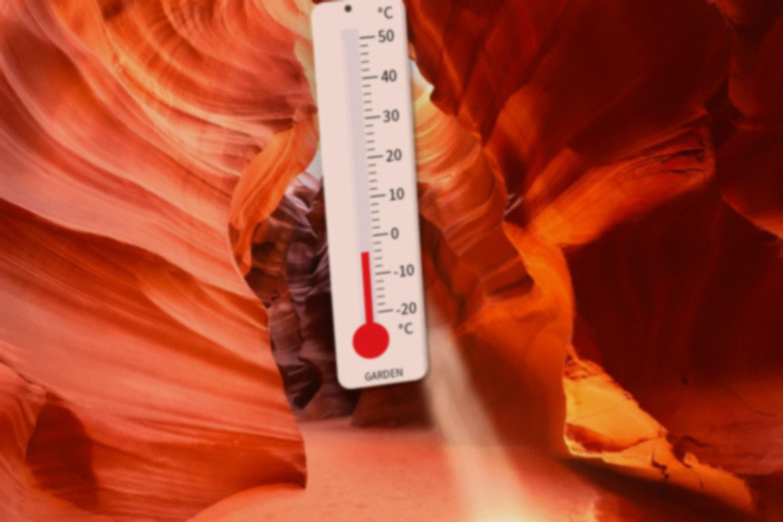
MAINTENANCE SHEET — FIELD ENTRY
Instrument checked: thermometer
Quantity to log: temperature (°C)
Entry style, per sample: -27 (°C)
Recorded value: -4 (°C)
